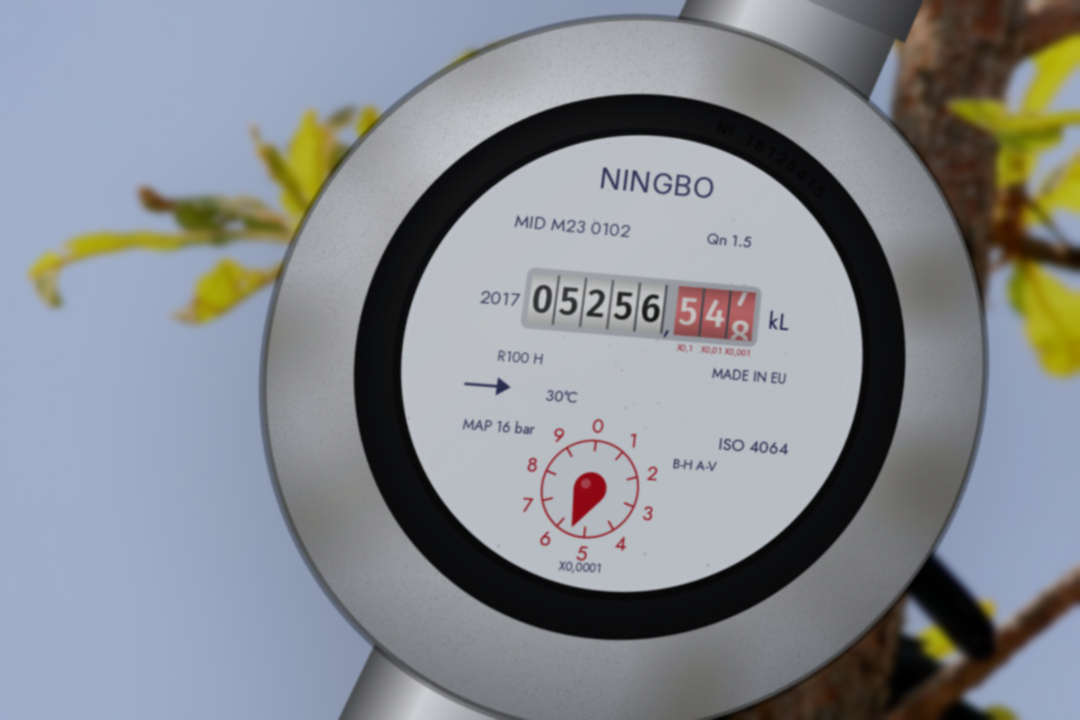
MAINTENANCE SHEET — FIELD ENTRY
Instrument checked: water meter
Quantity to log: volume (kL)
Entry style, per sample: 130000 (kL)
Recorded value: 5256.5475 (kL)
